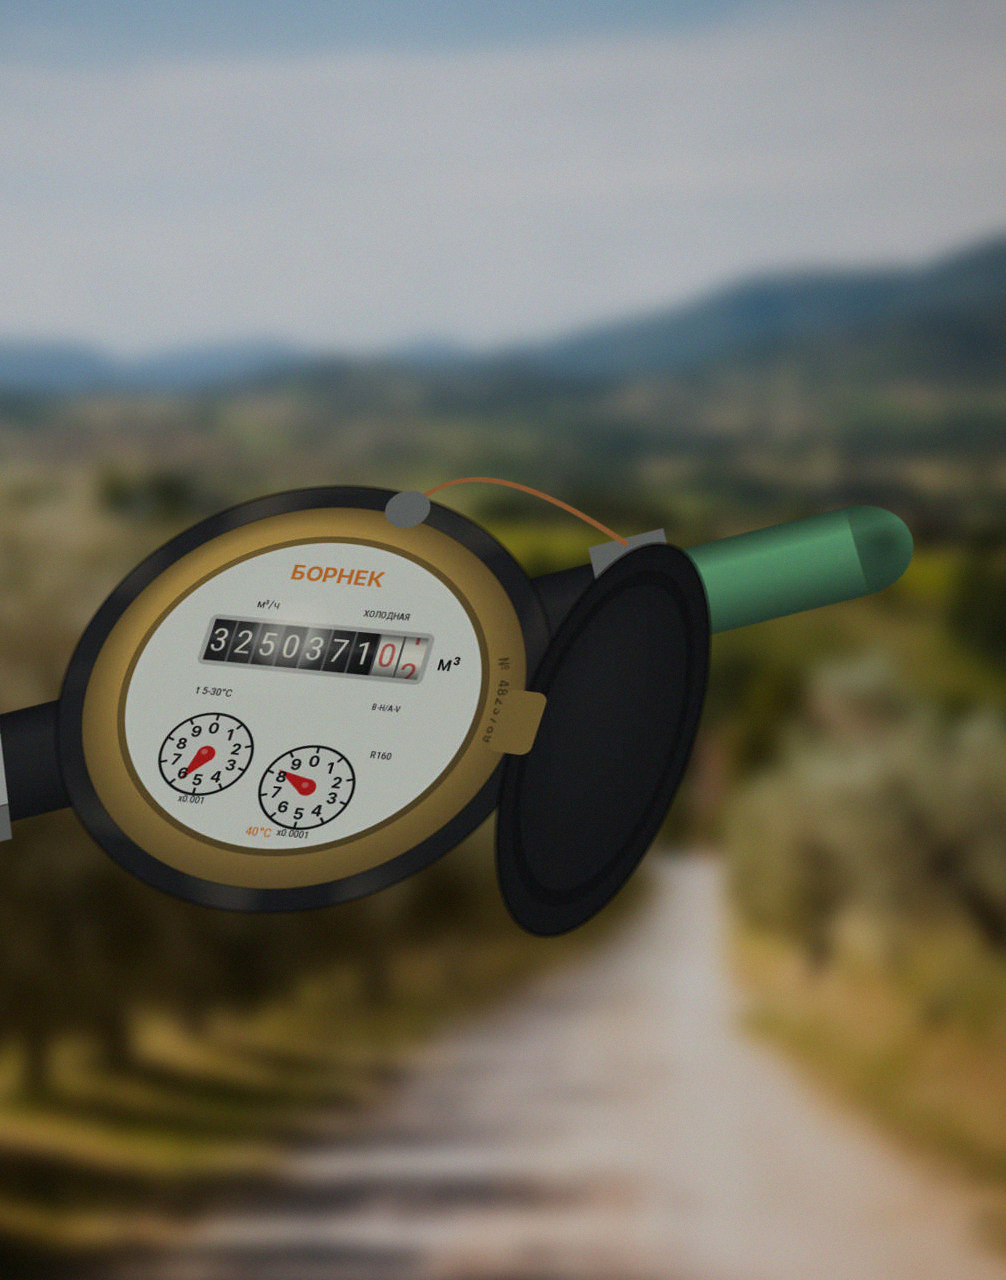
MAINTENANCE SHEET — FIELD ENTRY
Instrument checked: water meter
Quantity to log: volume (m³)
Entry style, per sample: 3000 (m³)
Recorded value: 3250371.0158 (m³)
